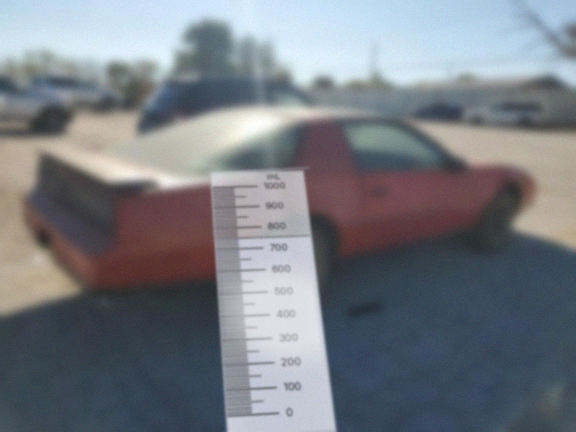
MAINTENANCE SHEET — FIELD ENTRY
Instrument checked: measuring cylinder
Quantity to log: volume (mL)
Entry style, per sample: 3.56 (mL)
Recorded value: 750 (mL)
